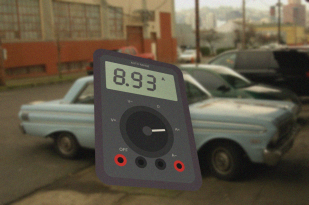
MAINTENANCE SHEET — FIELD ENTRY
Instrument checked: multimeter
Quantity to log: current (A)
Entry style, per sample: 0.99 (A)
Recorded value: 8.93 (A)
